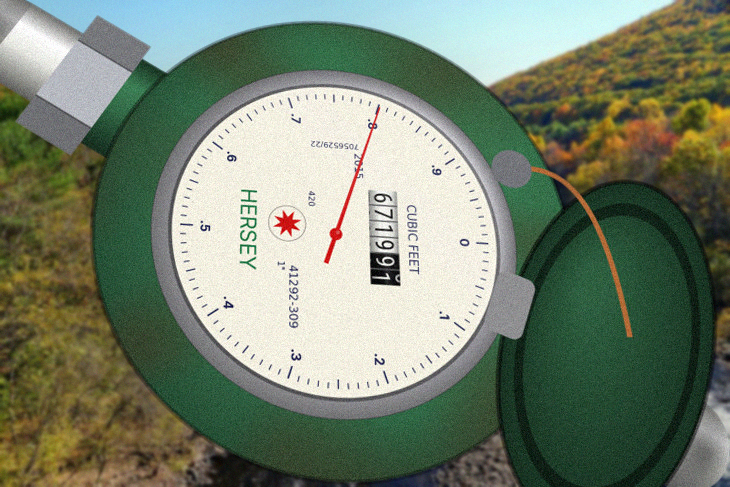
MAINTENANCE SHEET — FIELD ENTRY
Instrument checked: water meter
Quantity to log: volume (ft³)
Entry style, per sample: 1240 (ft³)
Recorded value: 671990.80 (ft³)
